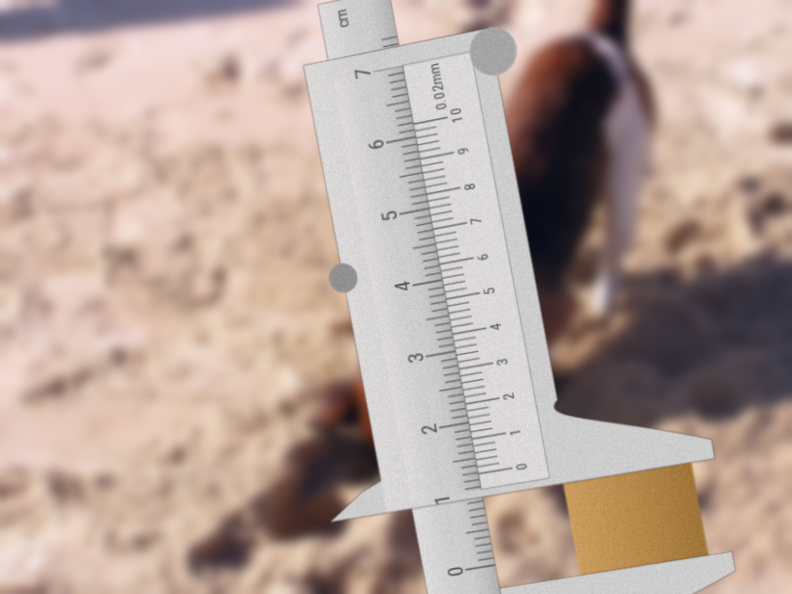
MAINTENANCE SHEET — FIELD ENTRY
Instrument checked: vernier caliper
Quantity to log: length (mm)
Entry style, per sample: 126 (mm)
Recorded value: 12.8 (mm)
